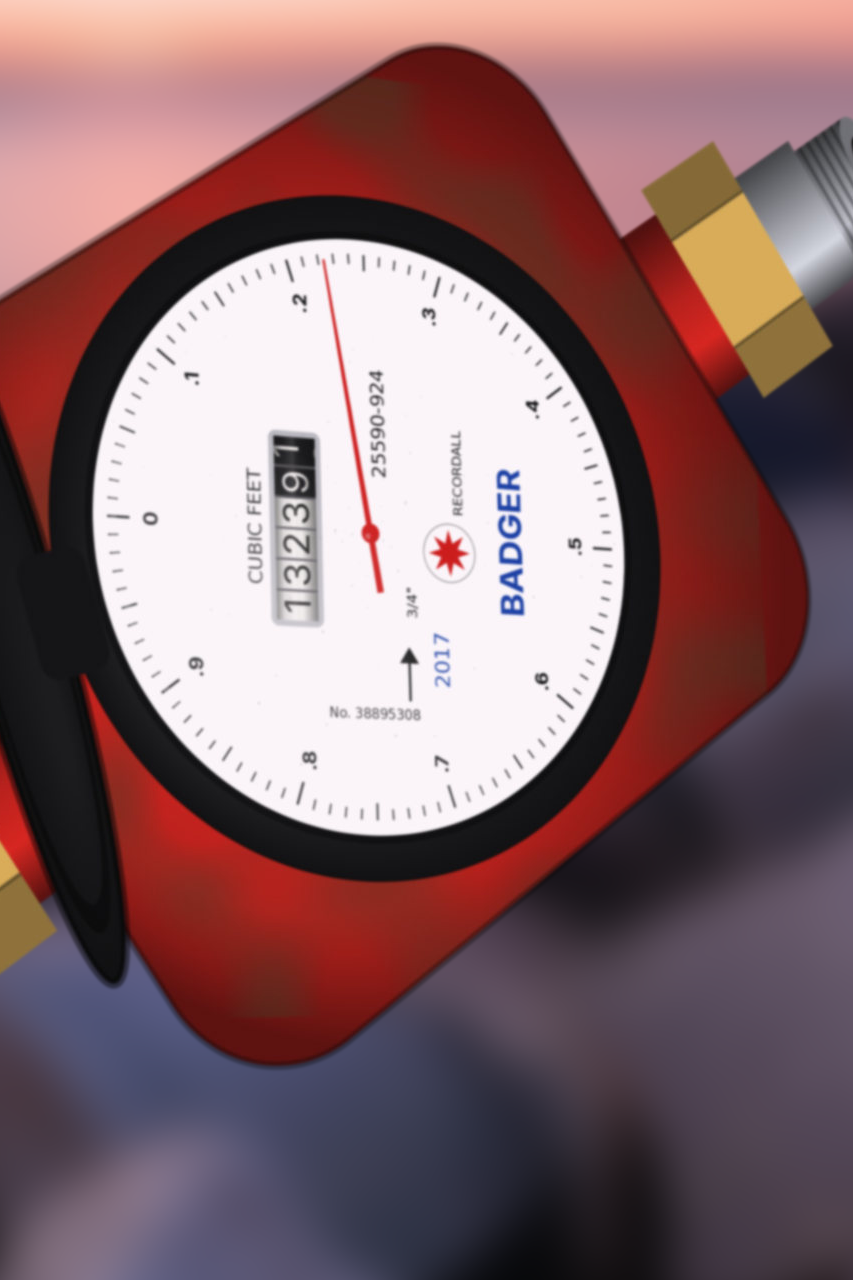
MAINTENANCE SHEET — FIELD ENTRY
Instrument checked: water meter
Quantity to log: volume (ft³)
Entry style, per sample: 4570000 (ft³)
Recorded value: 132391.22 (ft³)
